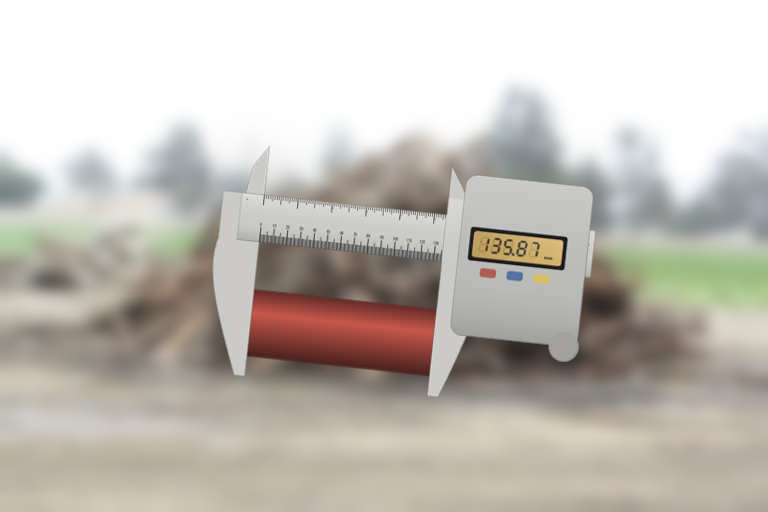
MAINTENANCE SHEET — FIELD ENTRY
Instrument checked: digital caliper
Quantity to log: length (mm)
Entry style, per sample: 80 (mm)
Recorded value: 135.87 (mm)
